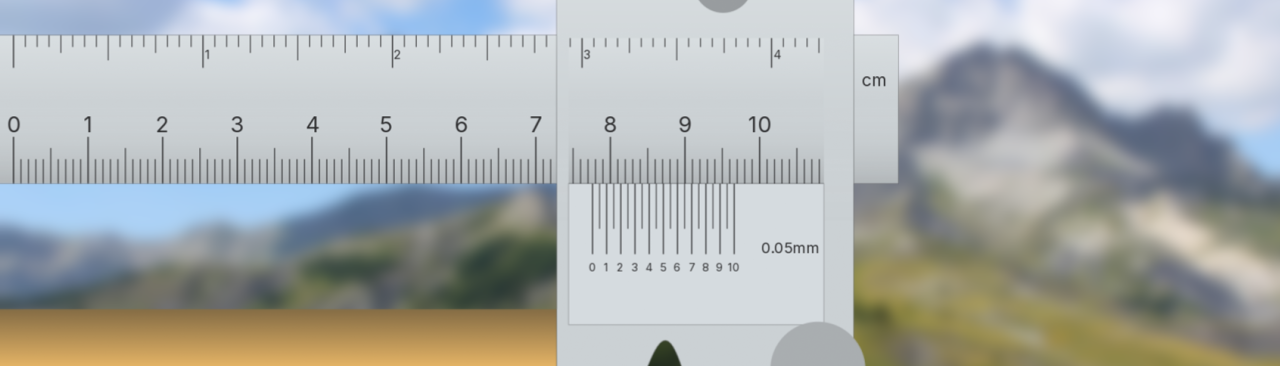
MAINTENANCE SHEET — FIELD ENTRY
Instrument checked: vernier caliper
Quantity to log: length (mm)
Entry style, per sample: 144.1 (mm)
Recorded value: 77.6 (mm)
